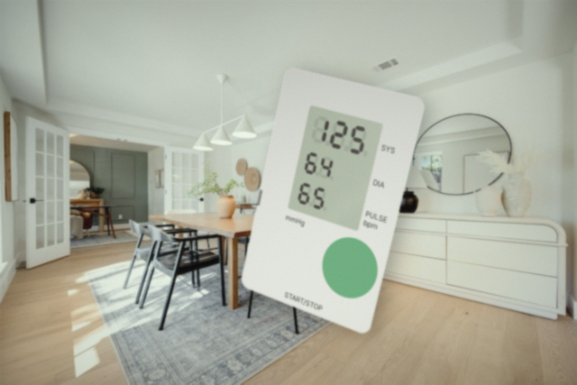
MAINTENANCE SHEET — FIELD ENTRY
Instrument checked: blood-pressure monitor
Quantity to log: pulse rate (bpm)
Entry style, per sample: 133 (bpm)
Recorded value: 65 (bpm)
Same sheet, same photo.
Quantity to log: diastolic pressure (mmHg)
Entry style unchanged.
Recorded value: 64 (mmHg)
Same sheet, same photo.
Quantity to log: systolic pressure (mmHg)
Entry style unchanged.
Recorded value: 125 (mmHg)
